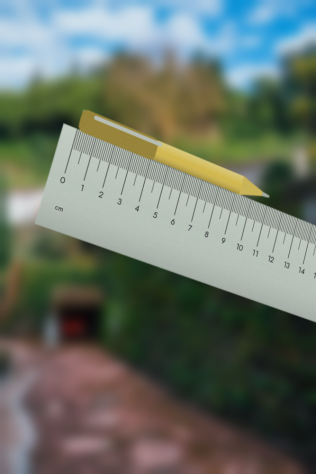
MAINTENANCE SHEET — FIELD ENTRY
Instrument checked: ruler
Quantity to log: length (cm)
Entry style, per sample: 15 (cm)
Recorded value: 11 (cm)
